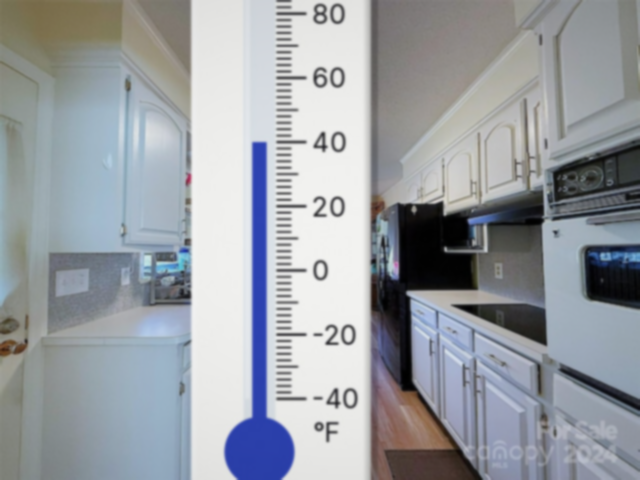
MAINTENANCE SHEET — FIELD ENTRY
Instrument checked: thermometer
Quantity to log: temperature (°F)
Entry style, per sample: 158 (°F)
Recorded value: 40 (°F)
